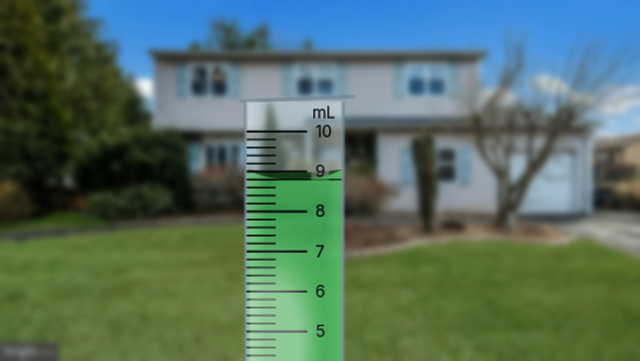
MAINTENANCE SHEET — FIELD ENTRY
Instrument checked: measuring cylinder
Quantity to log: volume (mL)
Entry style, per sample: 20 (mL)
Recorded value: 8.8 (mL)
